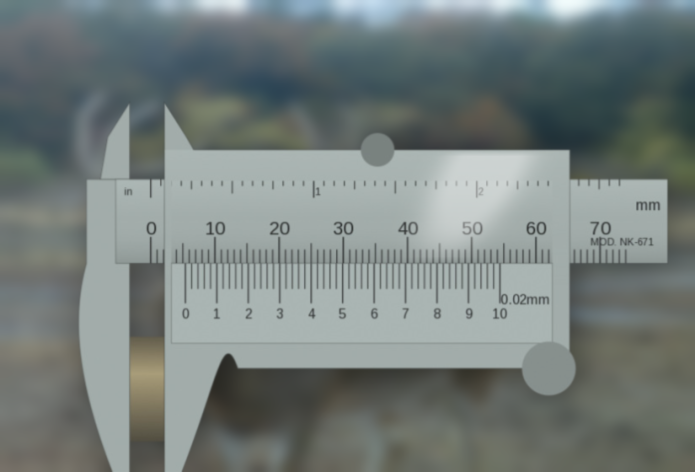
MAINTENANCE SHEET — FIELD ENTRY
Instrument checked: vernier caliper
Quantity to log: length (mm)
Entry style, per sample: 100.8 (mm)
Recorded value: 5.4 (mm)
